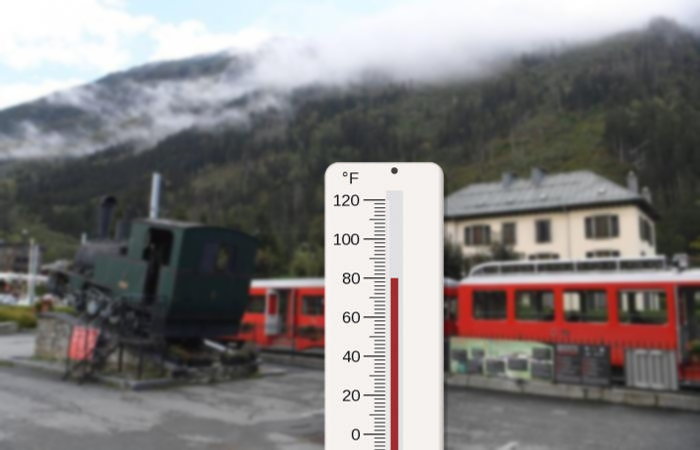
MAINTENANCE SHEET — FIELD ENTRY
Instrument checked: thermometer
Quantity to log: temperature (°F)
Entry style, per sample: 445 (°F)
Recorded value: 80 (°F)
